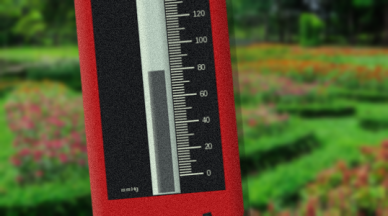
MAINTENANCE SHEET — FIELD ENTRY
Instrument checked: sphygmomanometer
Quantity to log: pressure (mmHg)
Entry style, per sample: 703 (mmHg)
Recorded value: 80 (mmHg)
